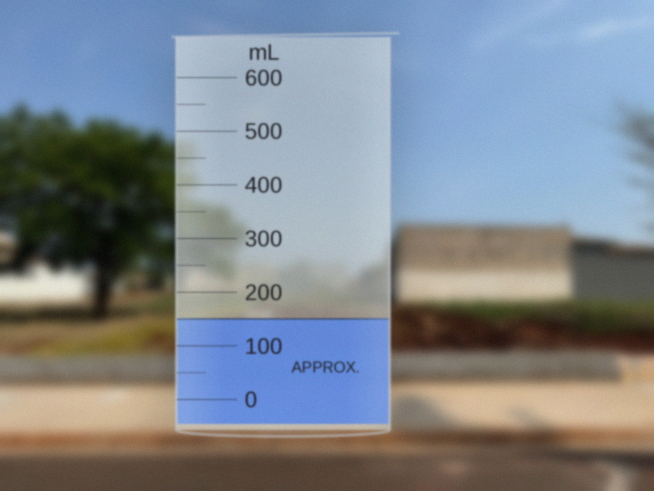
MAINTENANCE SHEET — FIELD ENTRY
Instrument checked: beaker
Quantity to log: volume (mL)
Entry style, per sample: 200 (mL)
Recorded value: 150 (mL)
